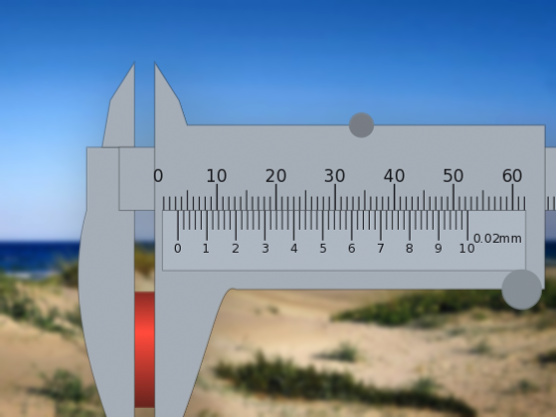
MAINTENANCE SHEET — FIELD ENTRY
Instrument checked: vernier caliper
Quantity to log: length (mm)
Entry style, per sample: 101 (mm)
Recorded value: 3.4 (mm)
